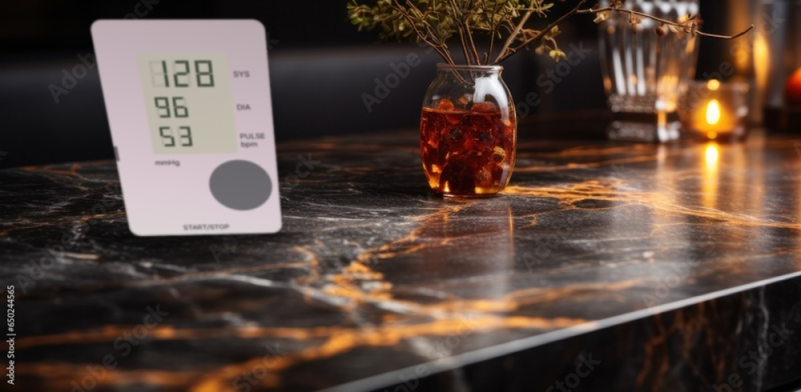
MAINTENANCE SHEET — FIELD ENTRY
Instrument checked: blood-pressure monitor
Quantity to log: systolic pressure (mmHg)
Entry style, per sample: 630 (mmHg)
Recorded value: 128 (mmHg)
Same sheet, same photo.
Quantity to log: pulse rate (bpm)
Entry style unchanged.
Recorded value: 53 (bpm)
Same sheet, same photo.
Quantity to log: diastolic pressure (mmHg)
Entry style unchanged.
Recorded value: 96 (mmHg)
